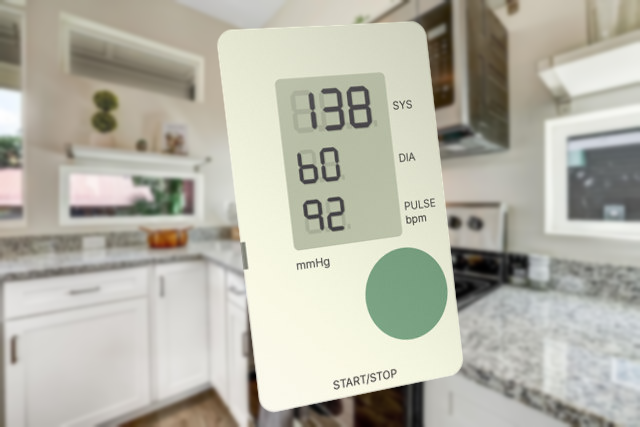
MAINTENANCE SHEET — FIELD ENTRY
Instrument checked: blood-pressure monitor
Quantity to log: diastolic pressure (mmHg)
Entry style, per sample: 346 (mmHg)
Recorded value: 60 (mmHg)
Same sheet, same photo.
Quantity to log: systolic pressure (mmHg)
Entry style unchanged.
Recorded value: 138 (mmHg)
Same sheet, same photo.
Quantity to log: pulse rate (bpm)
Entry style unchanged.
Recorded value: 92 (bpm)
